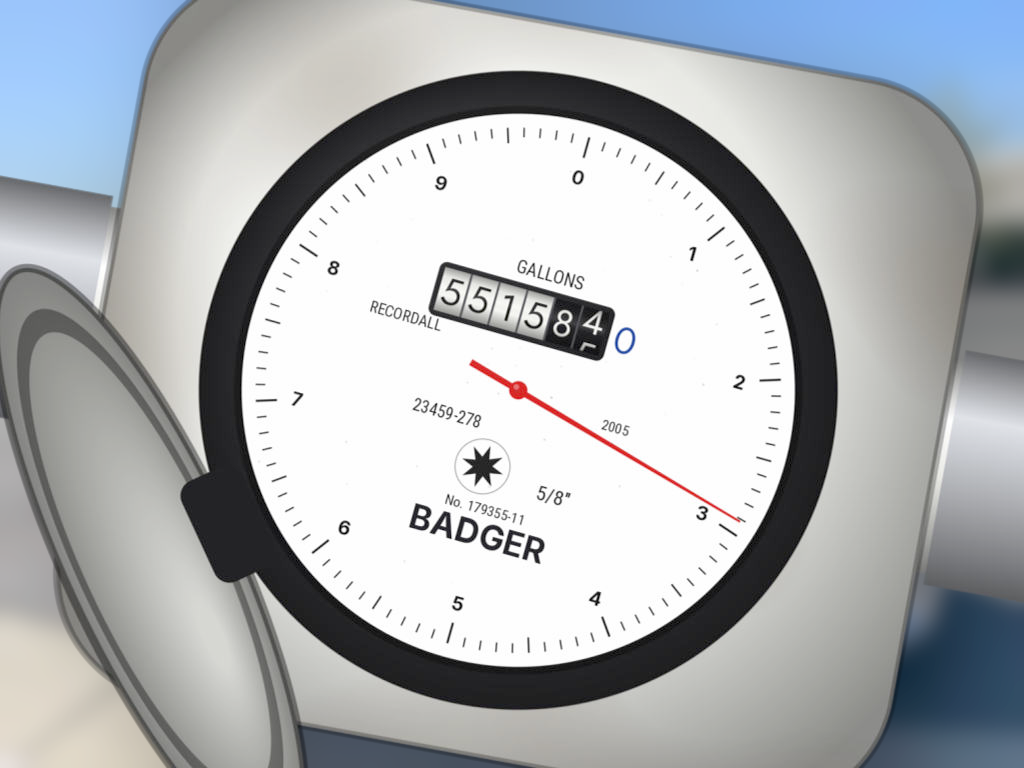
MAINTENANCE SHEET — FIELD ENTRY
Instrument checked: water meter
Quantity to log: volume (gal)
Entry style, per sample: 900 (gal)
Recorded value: 5515842.9 (gal)
